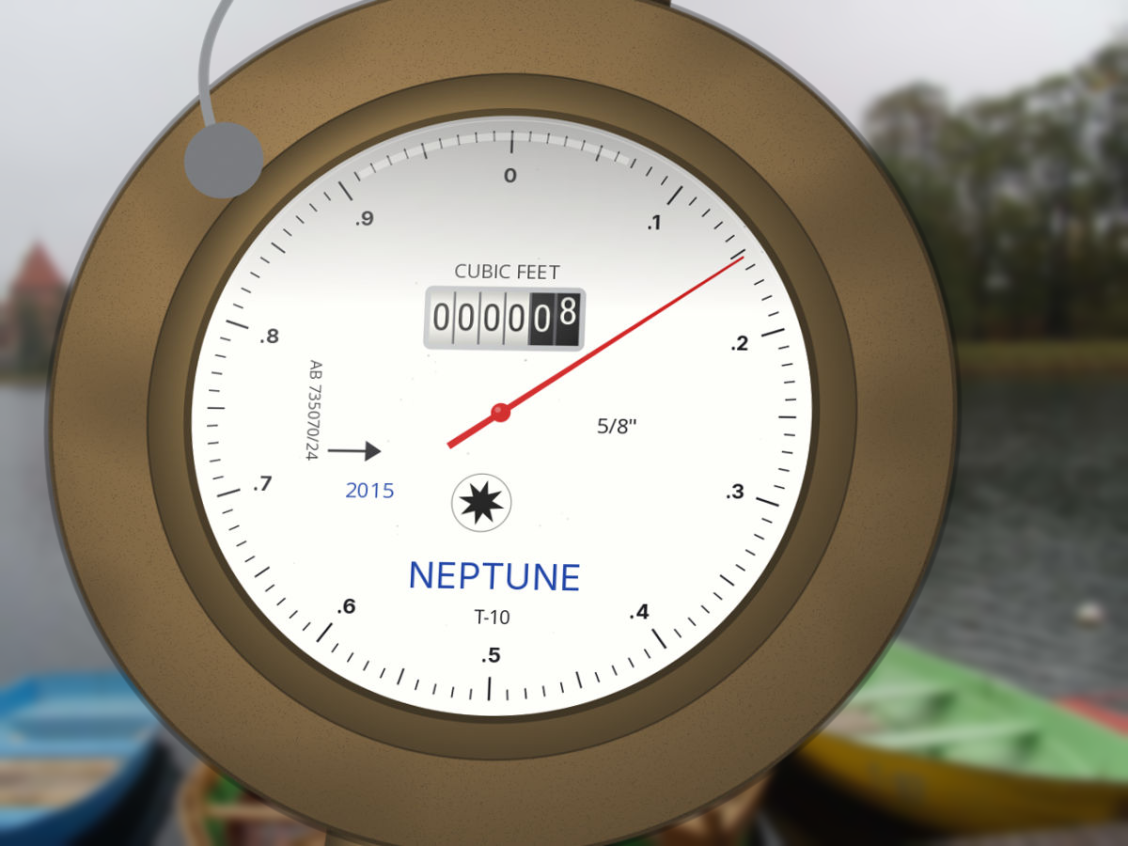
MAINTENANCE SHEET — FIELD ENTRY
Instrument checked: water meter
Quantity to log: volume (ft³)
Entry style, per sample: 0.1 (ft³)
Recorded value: 8.15 (ft³)
